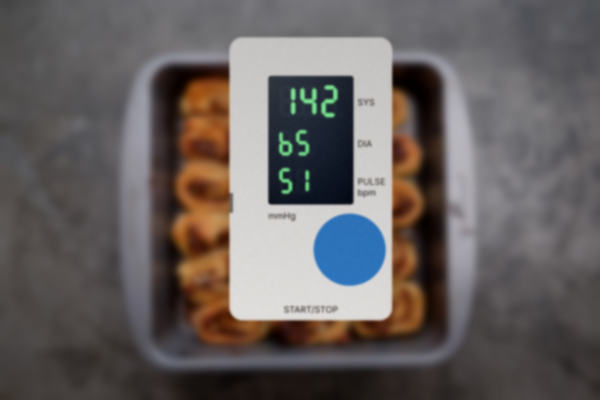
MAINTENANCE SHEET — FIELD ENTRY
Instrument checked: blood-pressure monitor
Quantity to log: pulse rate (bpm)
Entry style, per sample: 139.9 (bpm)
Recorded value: 51 (bpm)
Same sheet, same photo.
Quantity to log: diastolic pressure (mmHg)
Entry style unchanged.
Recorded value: 65 (mmHg)
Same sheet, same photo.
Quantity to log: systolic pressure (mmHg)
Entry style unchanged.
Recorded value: 142 (mmHg)
